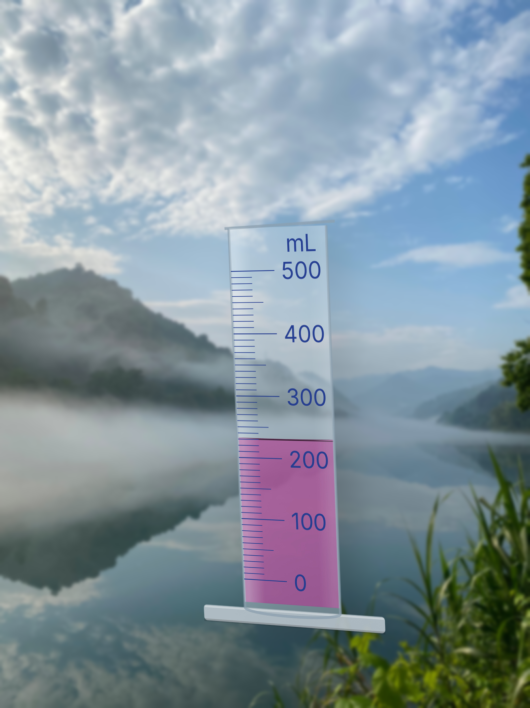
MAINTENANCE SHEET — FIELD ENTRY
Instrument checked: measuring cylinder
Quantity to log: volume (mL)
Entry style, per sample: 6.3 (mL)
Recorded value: 230 (mL)
